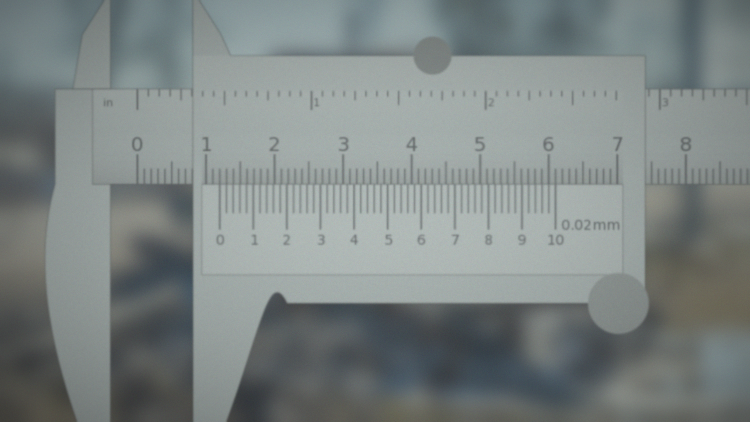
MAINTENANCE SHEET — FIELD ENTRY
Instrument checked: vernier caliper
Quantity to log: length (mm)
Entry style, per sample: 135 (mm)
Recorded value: 12.0 (mm)
